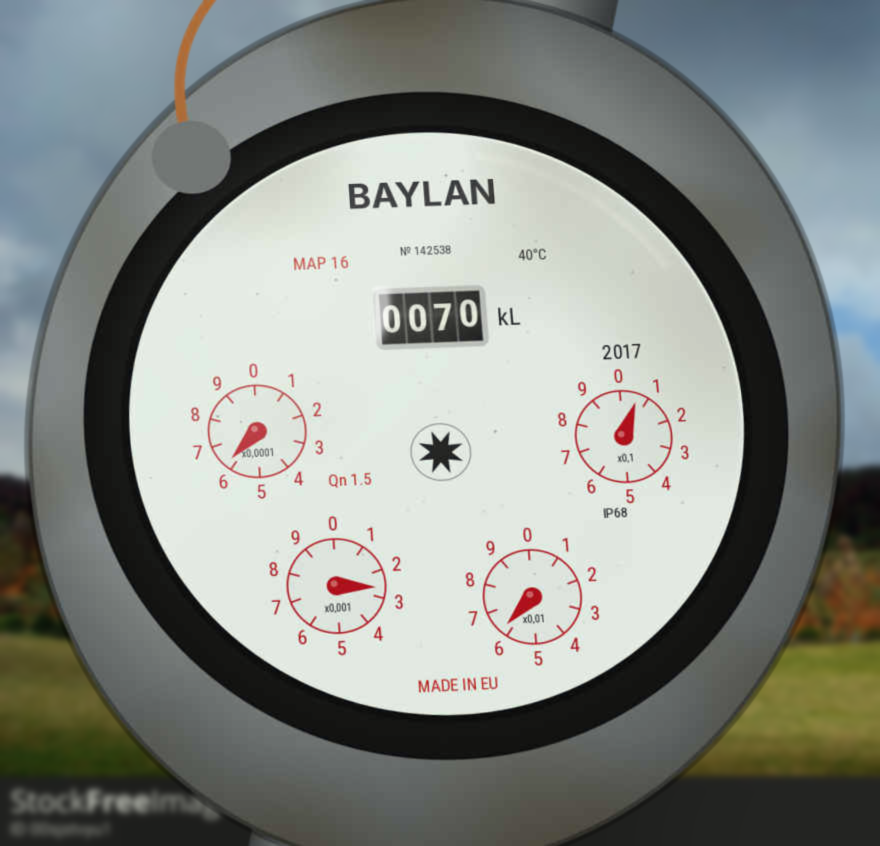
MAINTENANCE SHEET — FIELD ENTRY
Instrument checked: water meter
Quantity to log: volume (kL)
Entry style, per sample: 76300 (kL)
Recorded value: 70.0626 (kL)
